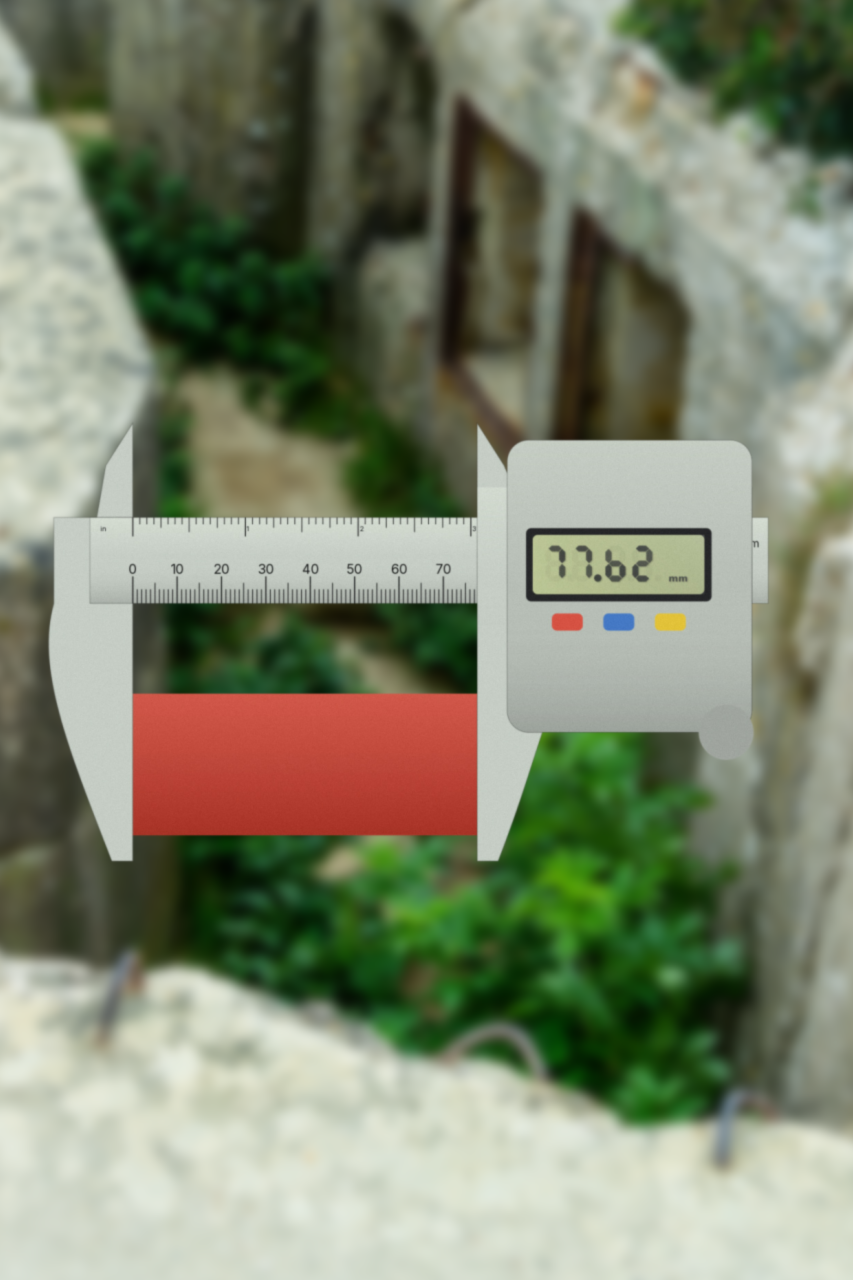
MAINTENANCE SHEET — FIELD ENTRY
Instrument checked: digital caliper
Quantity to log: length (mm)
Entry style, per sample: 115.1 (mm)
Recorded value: 77.62 (mm)
